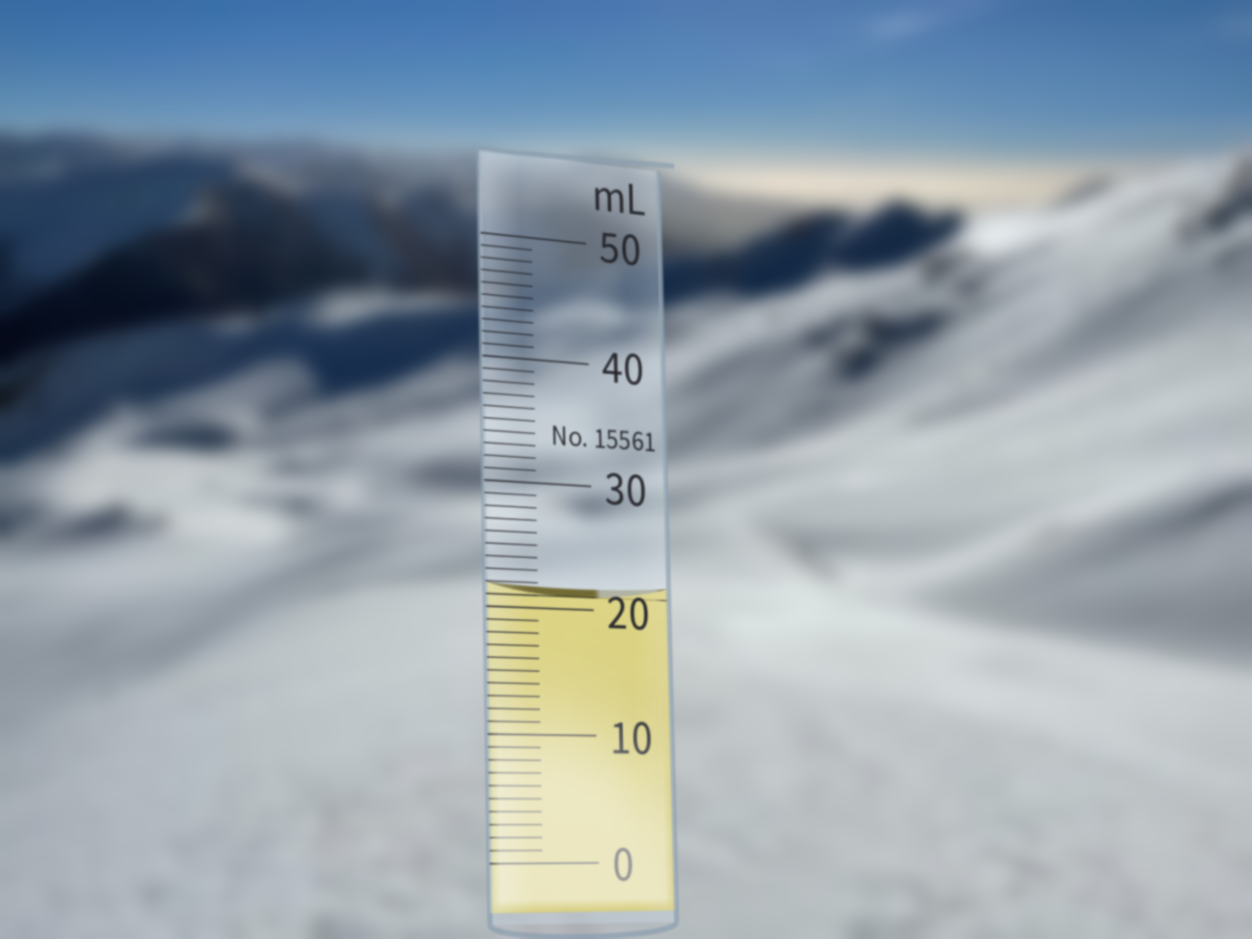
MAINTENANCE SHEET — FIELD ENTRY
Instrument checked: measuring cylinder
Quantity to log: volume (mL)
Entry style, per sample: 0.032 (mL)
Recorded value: 21 (mL)
